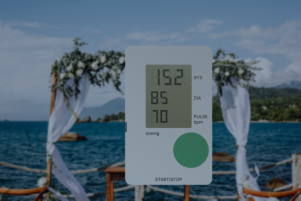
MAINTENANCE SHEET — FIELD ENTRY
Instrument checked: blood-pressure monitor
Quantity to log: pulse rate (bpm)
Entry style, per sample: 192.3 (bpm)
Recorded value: 70 (bpm)
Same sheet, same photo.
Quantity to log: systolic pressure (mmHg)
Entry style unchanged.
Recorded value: 152 (mmHg)
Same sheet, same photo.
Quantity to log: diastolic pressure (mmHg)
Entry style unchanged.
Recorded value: 85 (mmHg)
